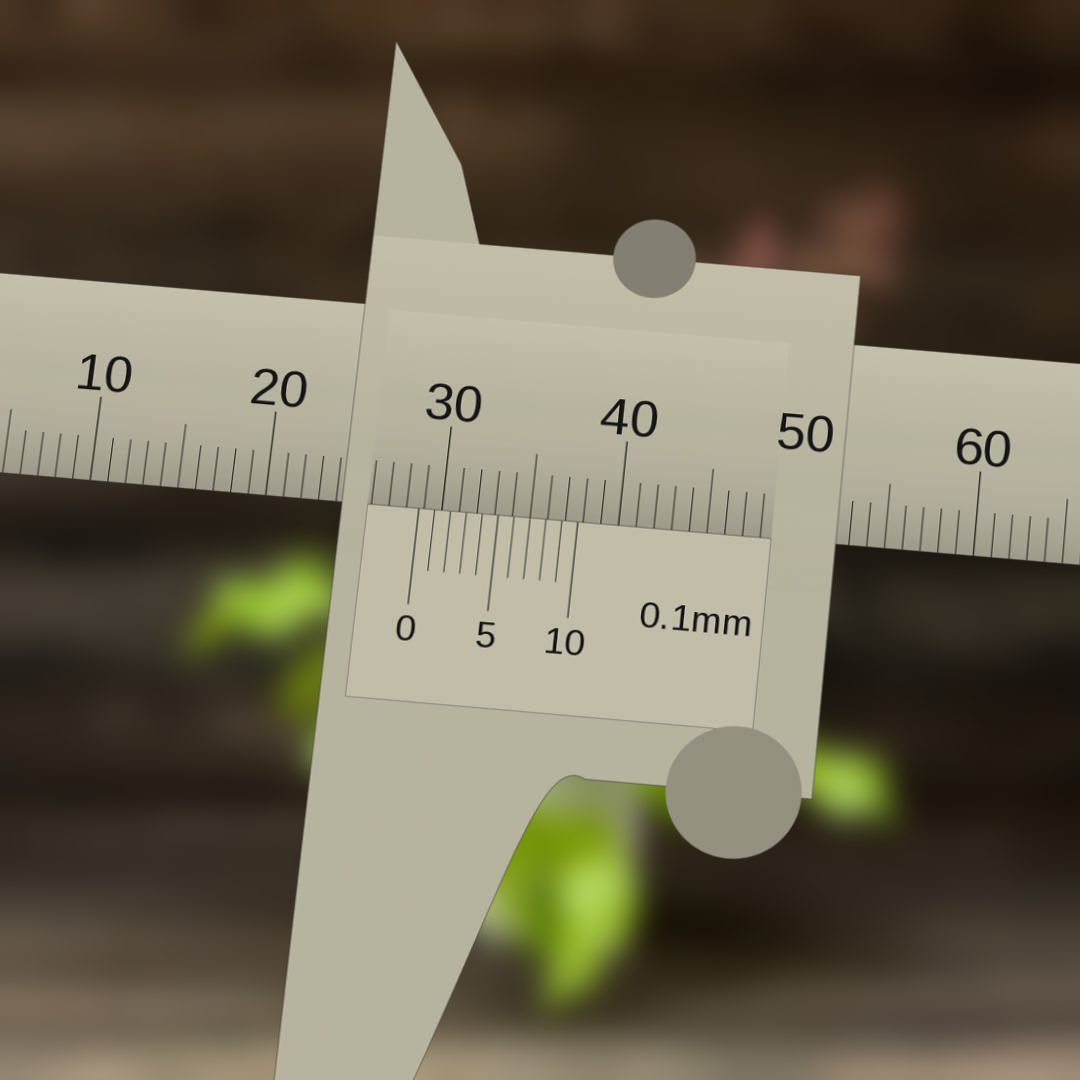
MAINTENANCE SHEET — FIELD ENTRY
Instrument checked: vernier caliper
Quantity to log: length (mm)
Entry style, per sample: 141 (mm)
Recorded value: 28.7 (mm)
